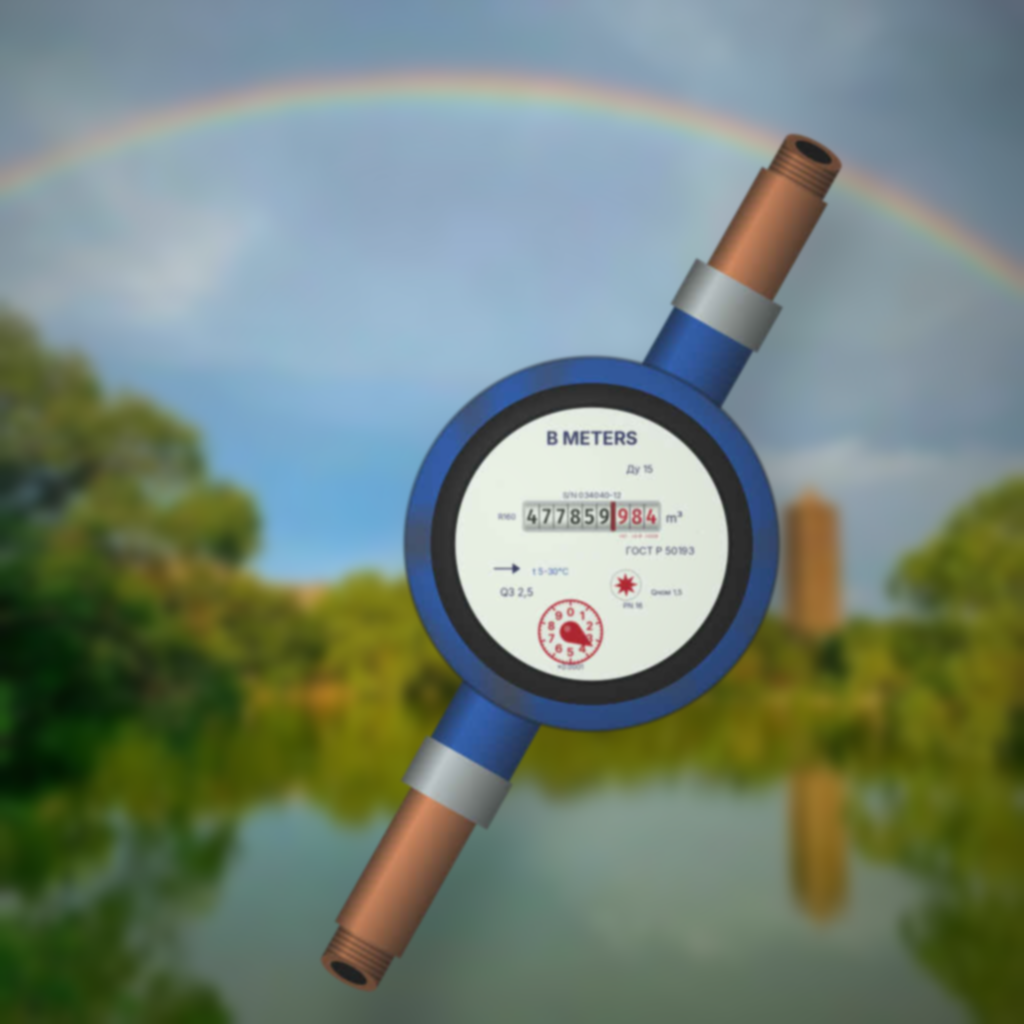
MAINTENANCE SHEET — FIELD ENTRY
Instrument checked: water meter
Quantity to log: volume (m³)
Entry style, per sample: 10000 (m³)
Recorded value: 477859.9843 (m³)
